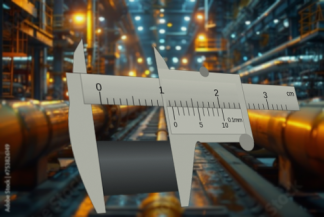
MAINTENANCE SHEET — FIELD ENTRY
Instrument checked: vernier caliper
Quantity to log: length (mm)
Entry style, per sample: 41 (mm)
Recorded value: 11.4 (mm)
